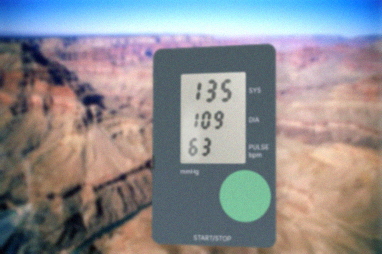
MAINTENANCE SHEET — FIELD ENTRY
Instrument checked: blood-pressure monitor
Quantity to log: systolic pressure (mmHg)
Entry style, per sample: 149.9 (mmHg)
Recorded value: 135 (mmHg)
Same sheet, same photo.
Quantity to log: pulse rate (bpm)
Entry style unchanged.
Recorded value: 63 (bpm)
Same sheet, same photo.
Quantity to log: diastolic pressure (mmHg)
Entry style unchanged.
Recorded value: 109 (mmHg)
